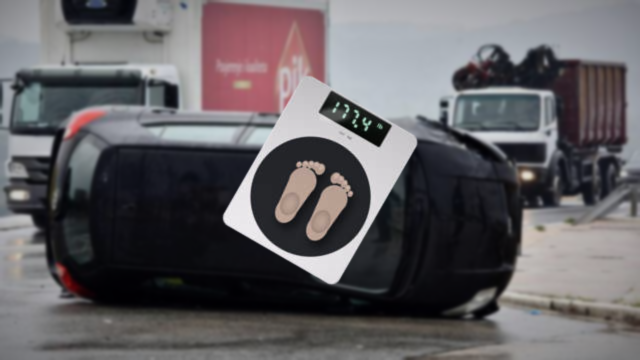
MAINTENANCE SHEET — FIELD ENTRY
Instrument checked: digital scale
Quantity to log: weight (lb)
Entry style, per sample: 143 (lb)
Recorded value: 177.4 (lb)
